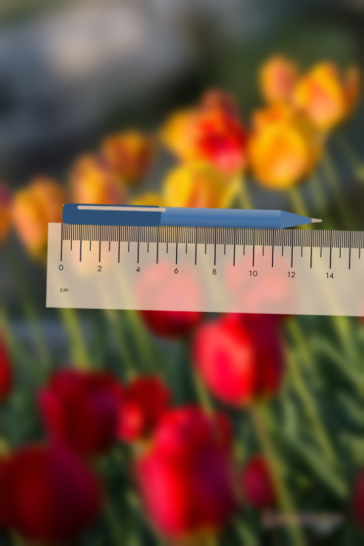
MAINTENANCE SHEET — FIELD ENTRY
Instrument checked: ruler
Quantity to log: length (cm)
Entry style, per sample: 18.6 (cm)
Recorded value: 13.5 (cm)
